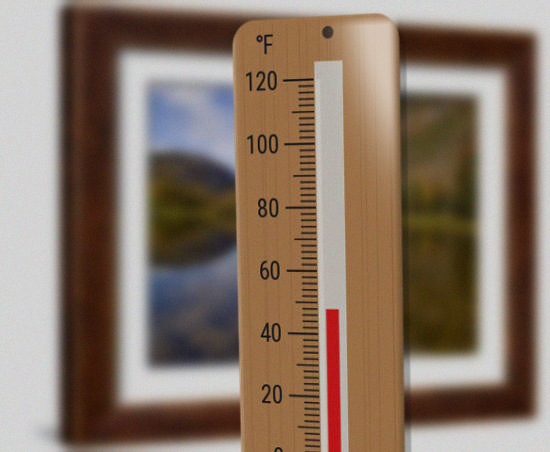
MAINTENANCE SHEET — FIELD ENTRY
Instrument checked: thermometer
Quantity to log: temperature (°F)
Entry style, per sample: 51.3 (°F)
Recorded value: 48 (°F)
